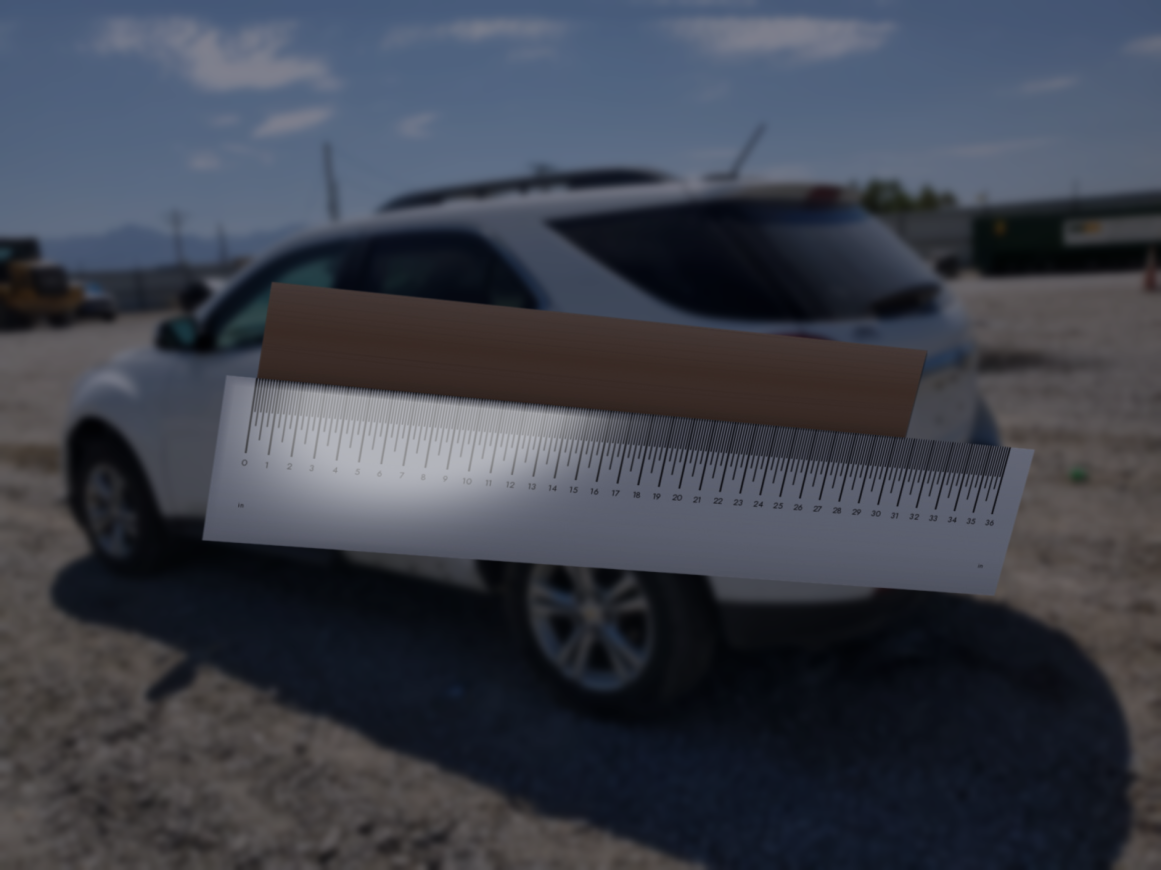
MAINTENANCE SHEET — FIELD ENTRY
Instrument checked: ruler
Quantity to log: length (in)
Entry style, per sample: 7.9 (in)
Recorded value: 30.5 (in)
